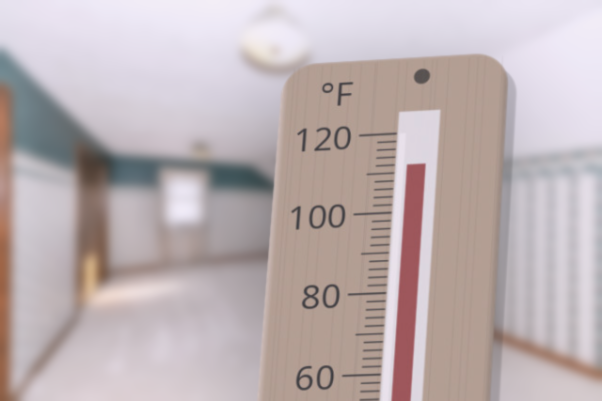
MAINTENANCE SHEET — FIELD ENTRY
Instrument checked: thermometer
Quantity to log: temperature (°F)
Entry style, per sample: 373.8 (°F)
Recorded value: 112 (°F)
